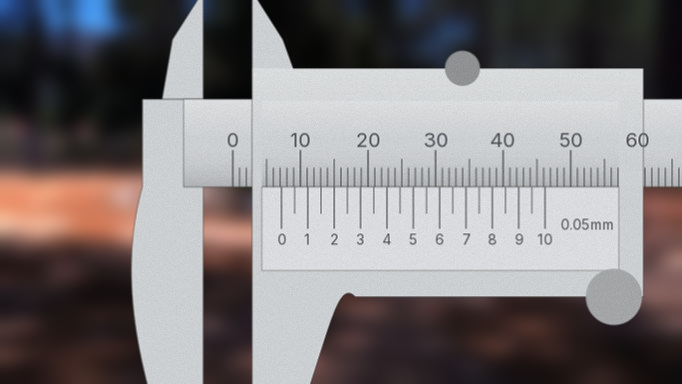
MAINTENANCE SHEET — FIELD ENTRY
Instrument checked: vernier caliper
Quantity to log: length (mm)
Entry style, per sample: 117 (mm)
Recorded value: 7.2 (mm)
